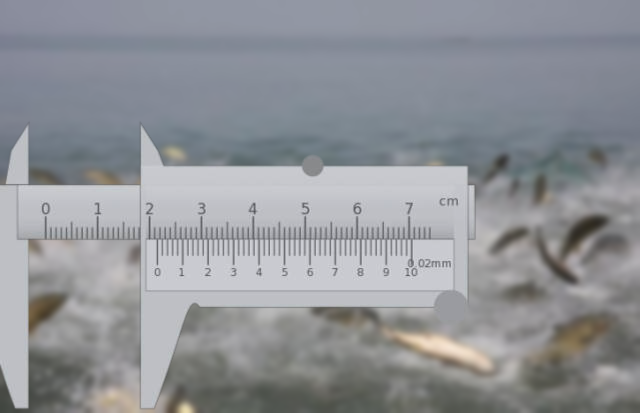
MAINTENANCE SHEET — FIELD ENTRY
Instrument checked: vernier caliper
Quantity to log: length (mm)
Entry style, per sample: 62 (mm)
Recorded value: 21.5 (mm)
